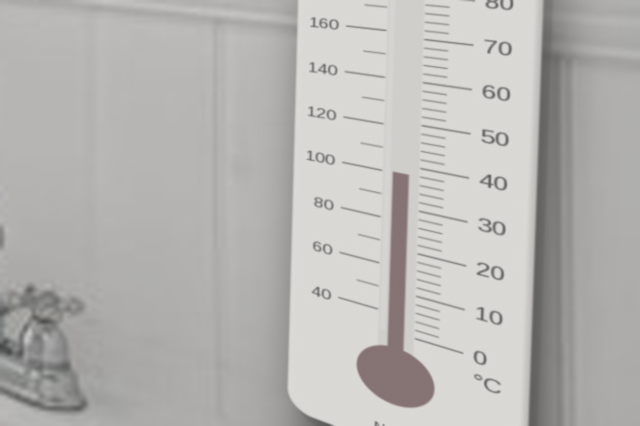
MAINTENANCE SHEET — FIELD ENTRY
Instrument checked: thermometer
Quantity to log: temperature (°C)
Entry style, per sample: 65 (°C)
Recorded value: 38 (°C)
